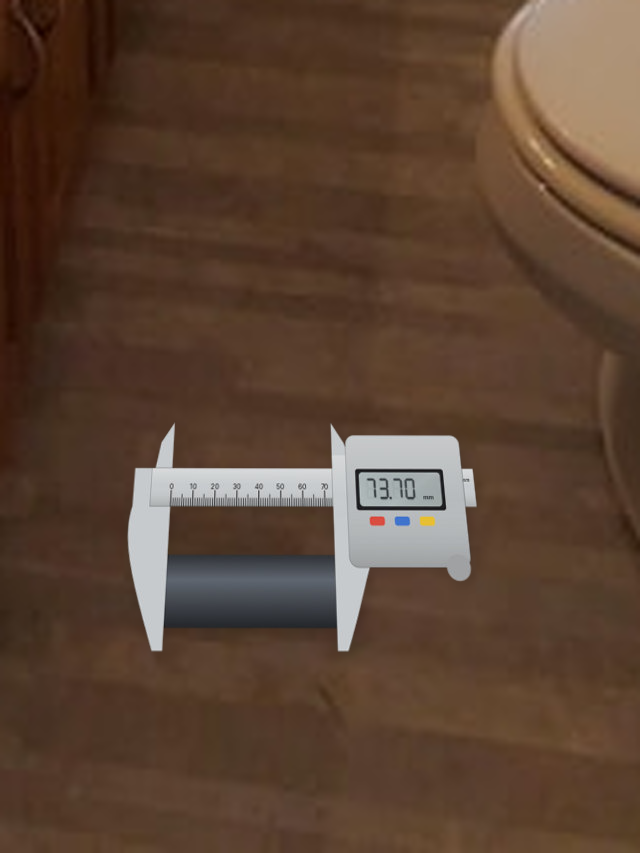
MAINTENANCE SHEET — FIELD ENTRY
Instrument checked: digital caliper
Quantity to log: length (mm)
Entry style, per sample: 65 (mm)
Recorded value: 73.70 (mm)
